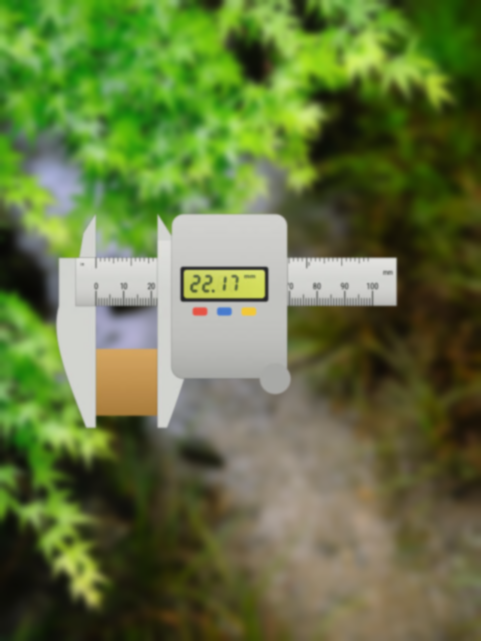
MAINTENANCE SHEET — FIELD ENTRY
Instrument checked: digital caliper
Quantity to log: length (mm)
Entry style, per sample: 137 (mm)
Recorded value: 22.17 (mm)
